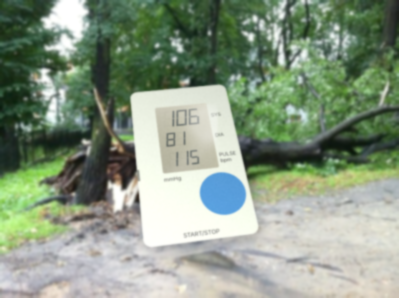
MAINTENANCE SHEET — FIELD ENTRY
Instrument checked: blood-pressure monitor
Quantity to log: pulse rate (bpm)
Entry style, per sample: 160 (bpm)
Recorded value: 115 (bpm)
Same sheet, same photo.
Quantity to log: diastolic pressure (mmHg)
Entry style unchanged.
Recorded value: 81 (mmHg)
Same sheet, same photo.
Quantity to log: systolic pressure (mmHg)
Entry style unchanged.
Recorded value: 106 (mmHg)
